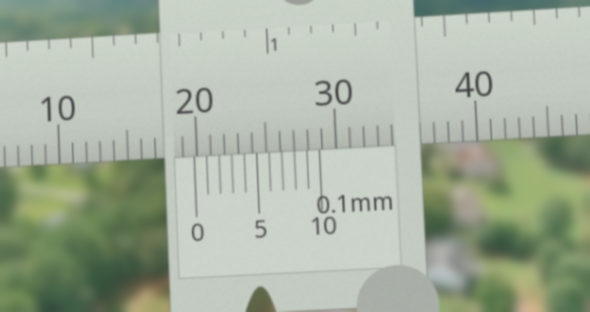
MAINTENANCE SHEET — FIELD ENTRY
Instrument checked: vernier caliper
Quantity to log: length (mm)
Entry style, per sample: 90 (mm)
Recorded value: 19.8 (mm)
